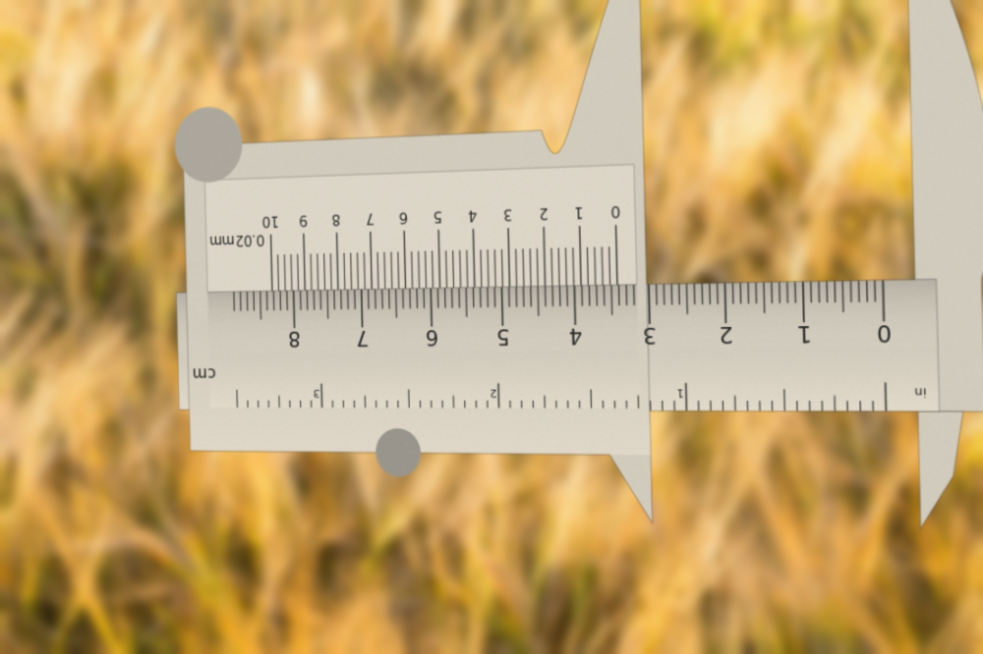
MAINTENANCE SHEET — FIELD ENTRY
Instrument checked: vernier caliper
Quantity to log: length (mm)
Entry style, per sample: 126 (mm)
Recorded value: 34.2 (mm)
